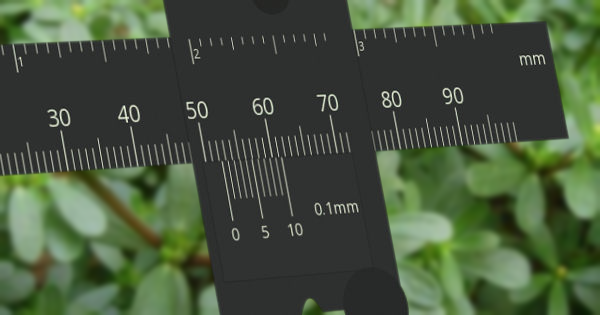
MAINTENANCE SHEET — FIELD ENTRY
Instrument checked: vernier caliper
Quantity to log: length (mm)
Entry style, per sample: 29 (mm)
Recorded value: 52.4 (mm)
